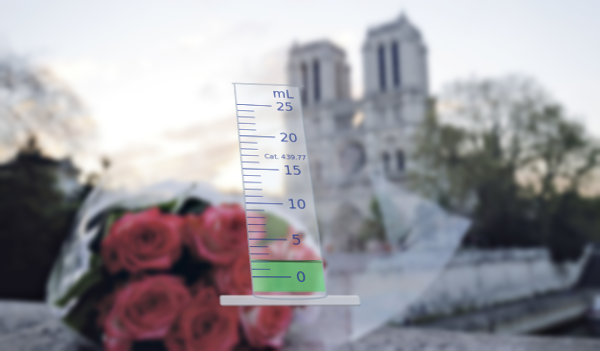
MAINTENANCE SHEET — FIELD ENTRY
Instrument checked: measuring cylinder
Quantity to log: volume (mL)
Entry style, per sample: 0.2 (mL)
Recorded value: 2 (mL)
